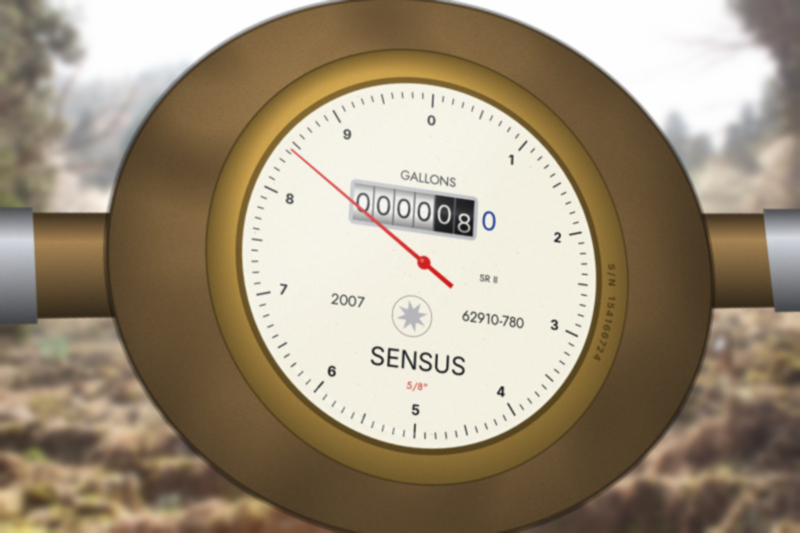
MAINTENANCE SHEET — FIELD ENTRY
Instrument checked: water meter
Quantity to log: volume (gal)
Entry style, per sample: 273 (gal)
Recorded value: 78.4 (gal)
